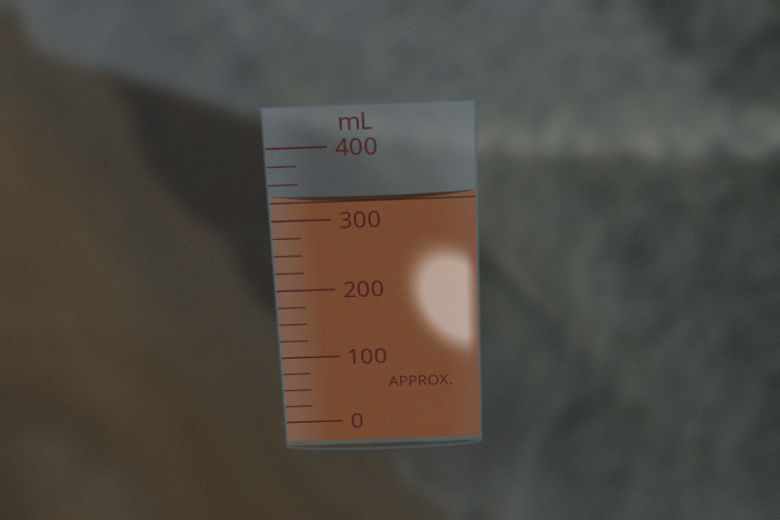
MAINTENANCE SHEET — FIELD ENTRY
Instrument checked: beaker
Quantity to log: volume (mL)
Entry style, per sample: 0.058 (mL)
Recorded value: 325 (mL)
